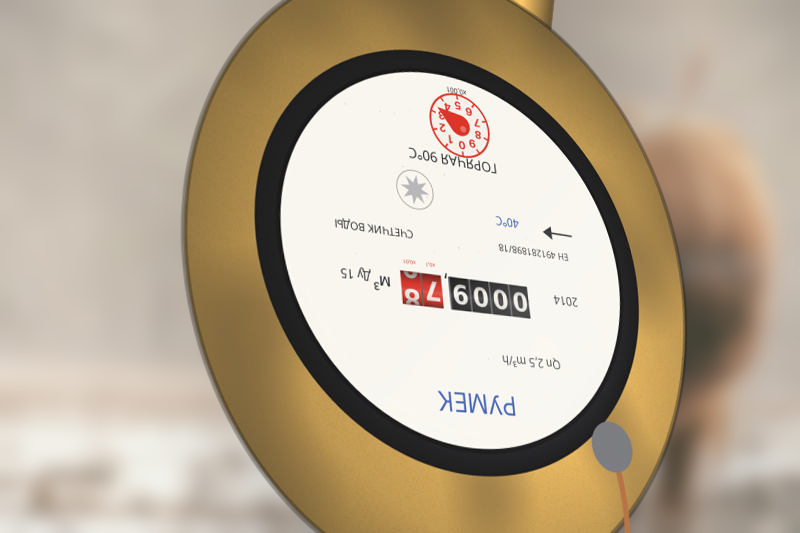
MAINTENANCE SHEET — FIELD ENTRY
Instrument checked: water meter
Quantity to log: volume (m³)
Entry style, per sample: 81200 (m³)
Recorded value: 9.783 (m³)
